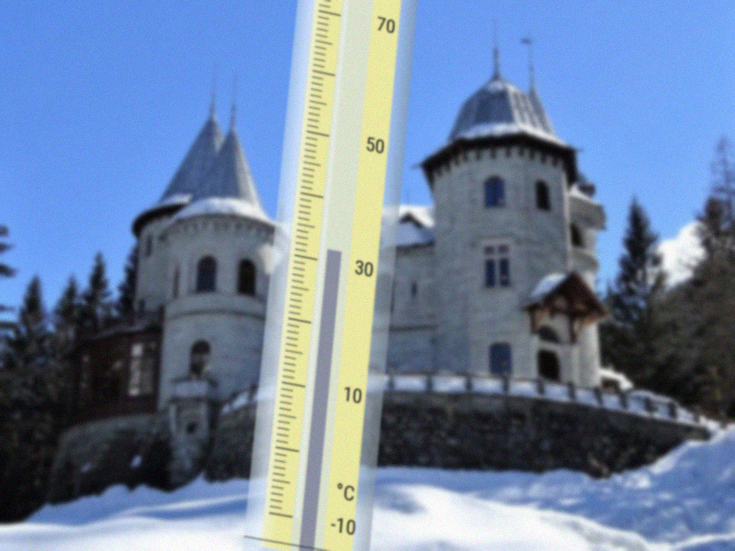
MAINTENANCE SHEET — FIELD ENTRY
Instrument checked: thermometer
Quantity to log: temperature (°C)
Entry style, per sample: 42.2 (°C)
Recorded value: 32 (°C)
